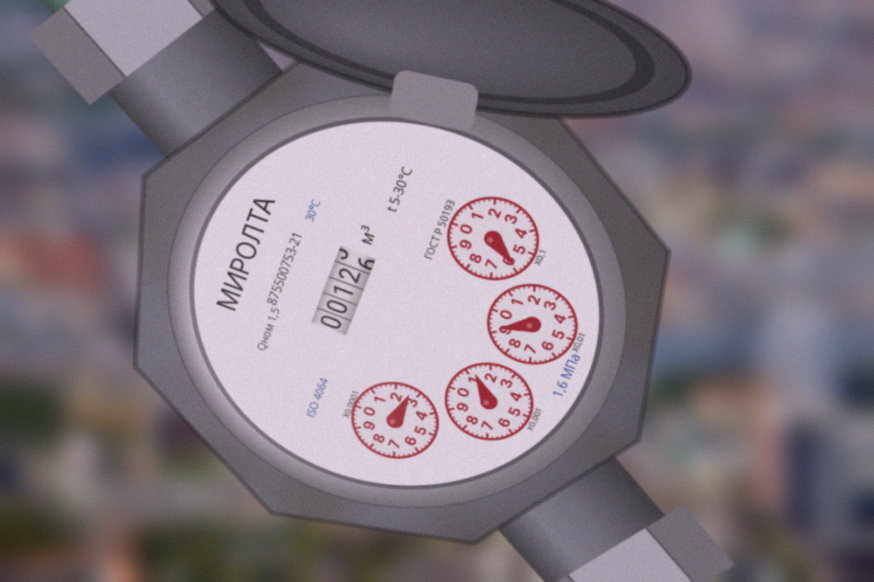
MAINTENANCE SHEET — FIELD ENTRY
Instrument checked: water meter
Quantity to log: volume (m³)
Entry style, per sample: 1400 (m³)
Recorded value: 125.5912 (m³)
